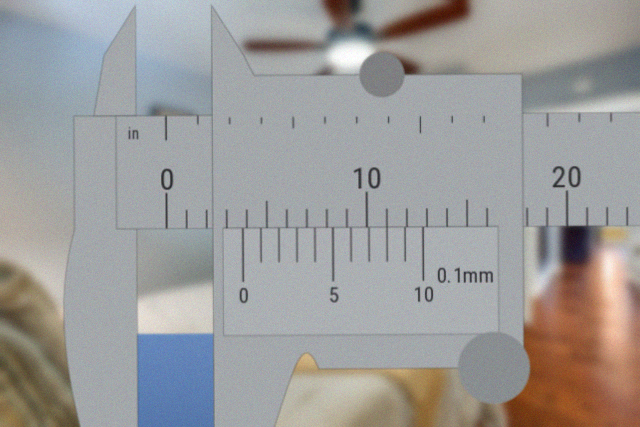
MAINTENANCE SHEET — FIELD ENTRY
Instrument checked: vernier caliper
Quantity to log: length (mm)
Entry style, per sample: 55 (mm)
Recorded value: 3.8 (mm)
